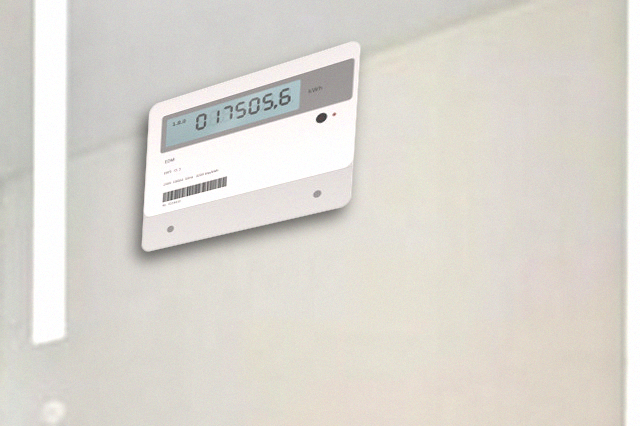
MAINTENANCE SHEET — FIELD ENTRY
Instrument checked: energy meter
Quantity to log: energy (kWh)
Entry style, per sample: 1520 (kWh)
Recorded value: 17505.6 (kWh)
